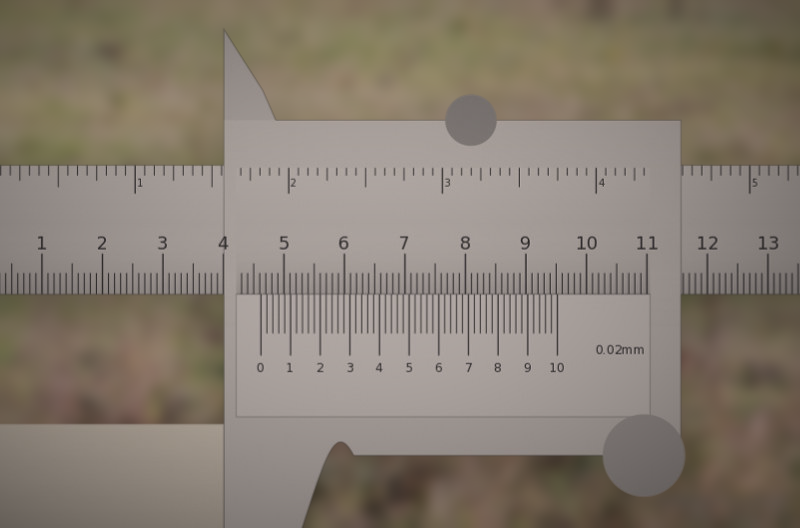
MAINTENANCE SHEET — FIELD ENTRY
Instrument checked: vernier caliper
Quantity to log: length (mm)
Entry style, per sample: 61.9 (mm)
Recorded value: 46.2 (mm)
